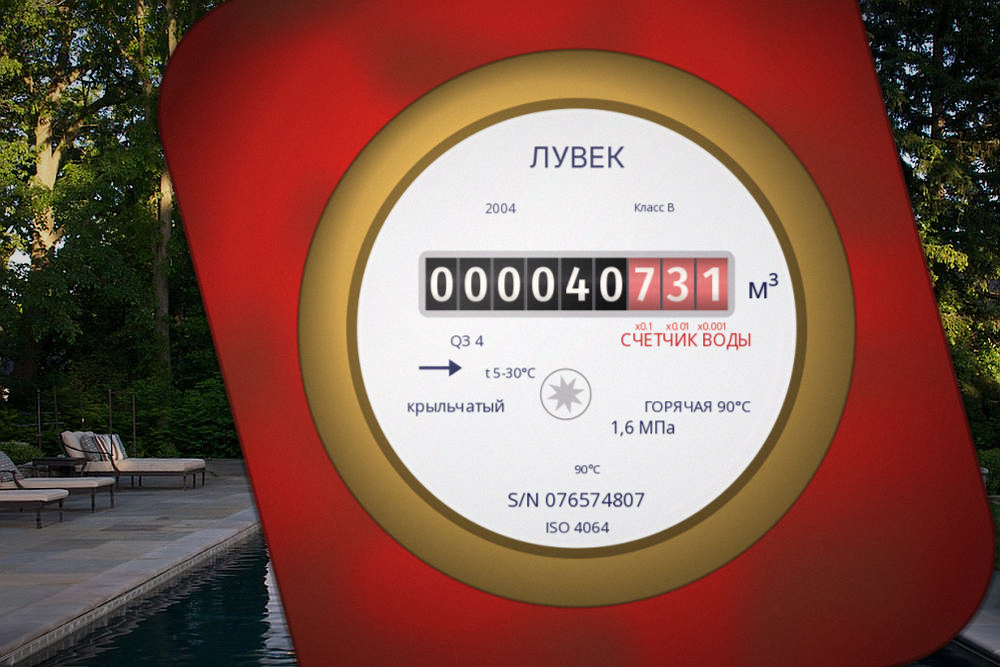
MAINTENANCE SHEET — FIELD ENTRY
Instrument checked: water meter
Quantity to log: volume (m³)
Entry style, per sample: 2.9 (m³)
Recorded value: 40.731 (m³)
